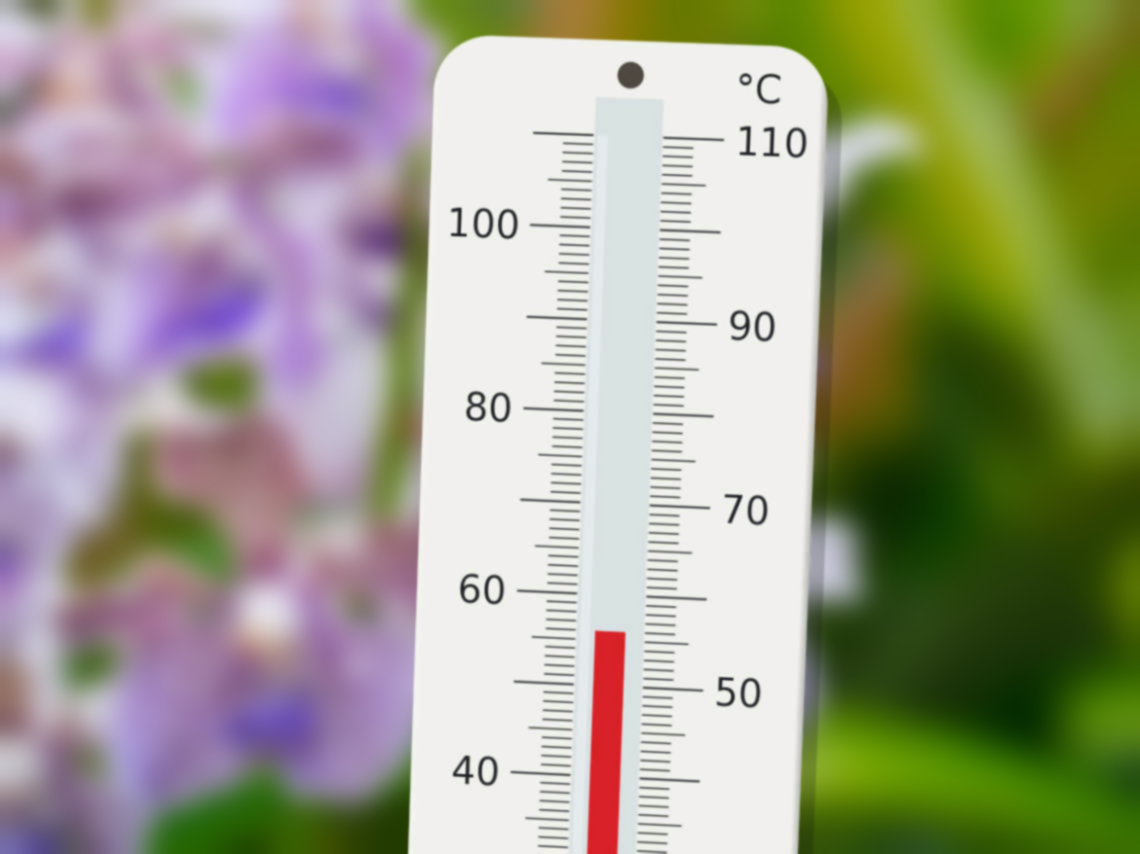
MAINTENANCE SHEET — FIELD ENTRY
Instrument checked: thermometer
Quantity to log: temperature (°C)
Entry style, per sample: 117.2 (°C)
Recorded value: 56 (°C)
